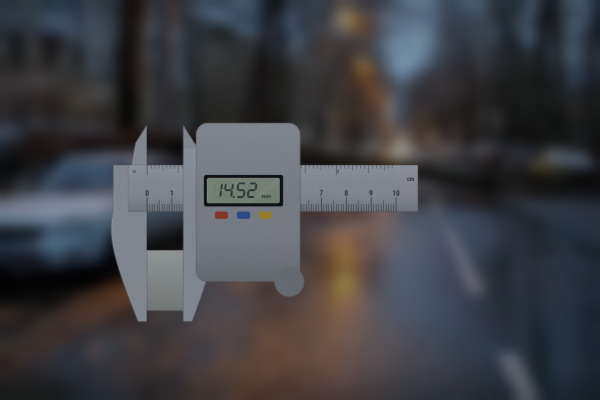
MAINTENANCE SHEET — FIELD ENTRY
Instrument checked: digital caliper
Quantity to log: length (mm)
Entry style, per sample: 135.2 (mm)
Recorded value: 14.52 (mm)
